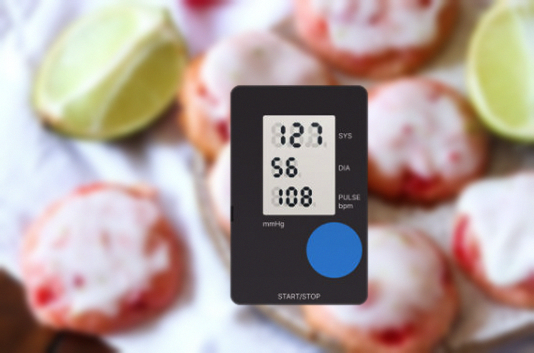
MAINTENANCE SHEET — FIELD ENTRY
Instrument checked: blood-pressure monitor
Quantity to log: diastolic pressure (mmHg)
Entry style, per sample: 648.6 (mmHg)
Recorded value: 56 (mmHg)
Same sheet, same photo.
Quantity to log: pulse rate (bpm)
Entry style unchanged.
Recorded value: 108 (bpm)
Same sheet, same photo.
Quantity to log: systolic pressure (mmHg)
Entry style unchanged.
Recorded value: 127 (mmHg)
